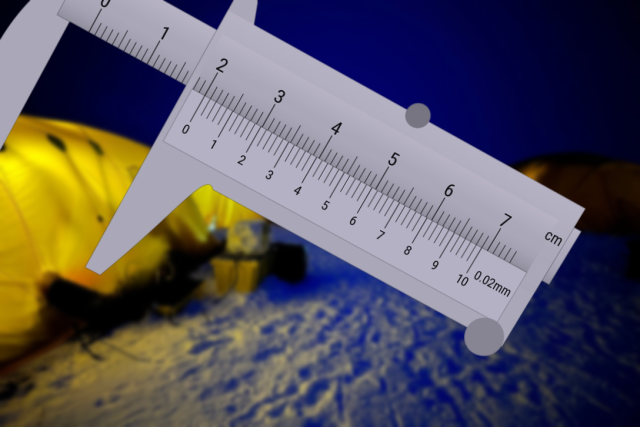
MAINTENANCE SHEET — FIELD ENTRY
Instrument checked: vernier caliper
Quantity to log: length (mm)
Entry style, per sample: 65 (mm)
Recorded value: 20.0 (mm)
